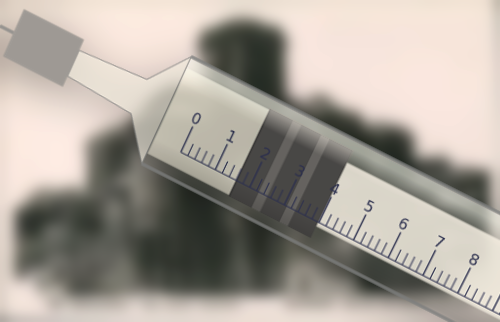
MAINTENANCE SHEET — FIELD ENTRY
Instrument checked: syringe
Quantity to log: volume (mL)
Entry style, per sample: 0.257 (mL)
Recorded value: 1.6 (mL)
